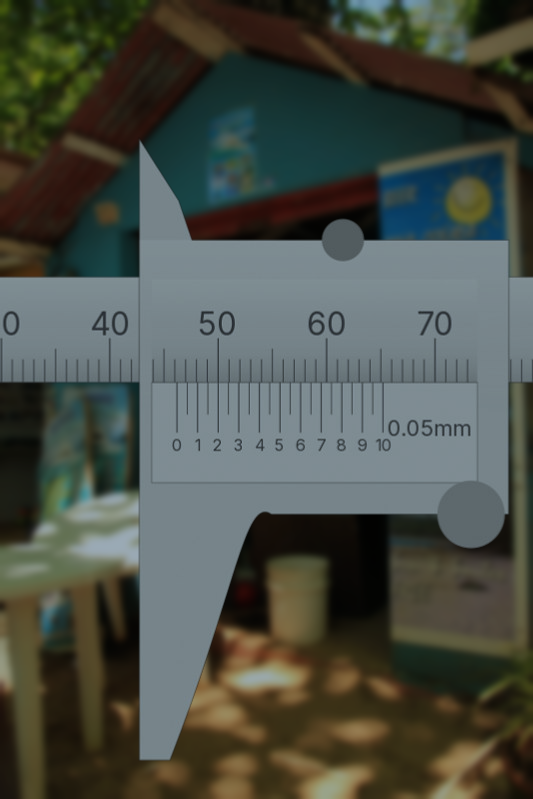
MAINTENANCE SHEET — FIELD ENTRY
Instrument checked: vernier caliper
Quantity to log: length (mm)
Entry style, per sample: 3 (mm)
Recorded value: 46.2 (mm)
